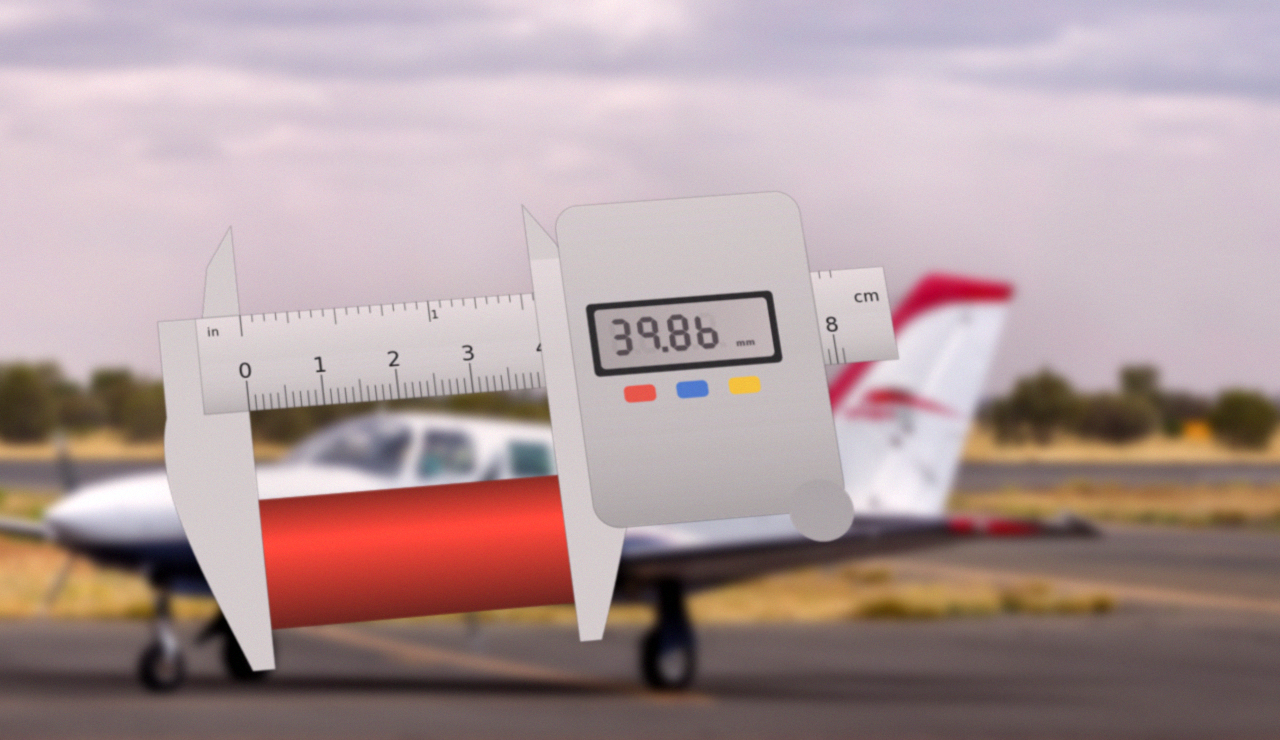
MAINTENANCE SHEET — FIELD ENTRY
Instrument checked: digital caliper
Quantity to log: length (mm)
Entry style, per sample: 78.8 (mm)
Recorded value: 39.86 (mm)
